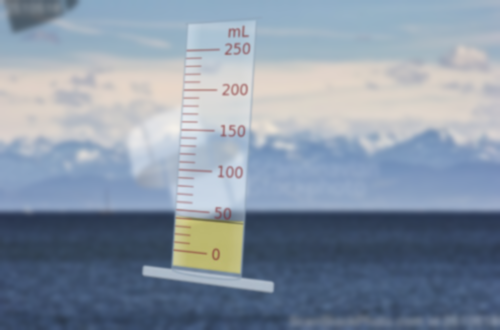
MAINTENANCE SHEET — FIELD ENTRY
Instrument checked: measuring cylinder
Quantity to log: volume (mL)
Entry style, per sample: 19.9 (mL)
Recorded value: 40 (mL)
